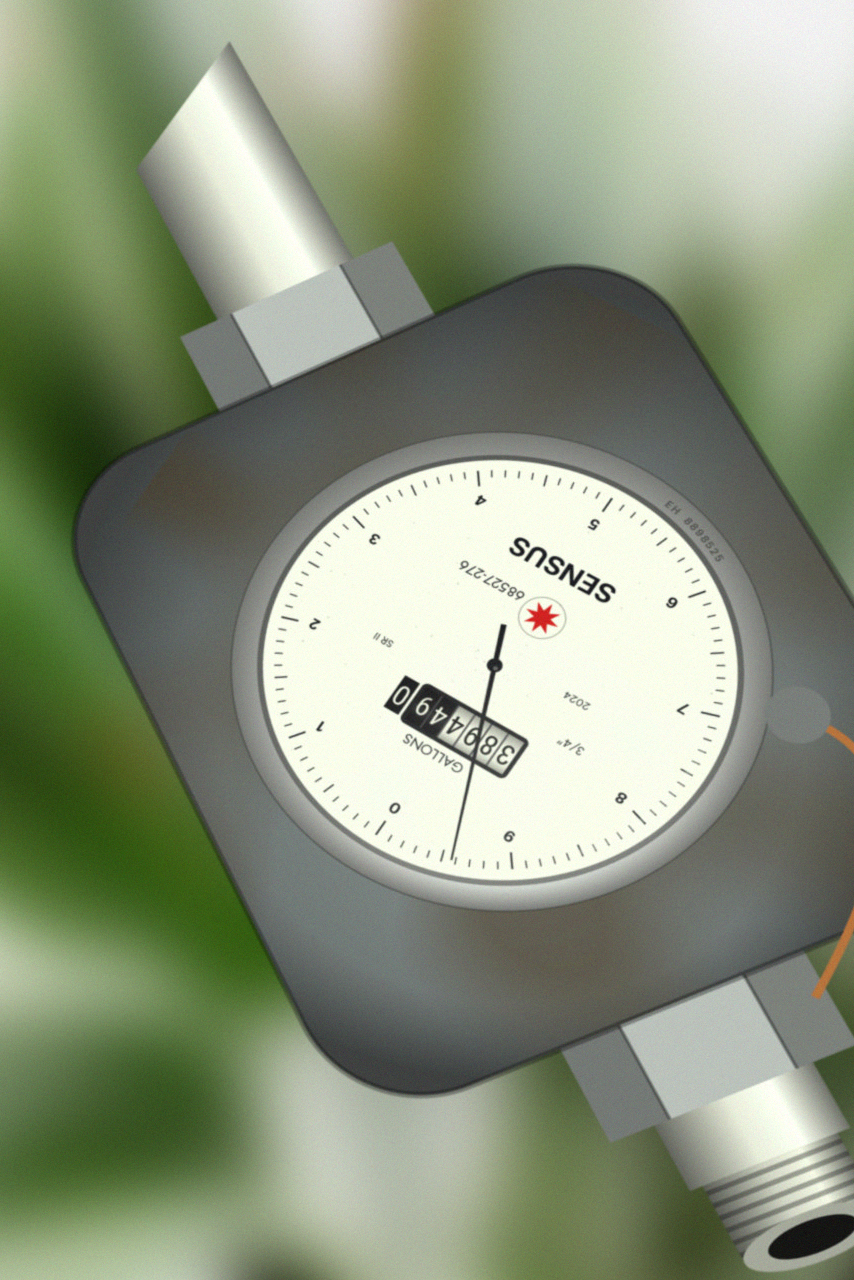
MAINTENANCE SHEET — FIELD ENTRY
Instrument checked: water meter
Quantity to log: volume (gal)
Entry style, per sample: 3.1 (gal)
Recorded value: 3894489.4 (gal)
